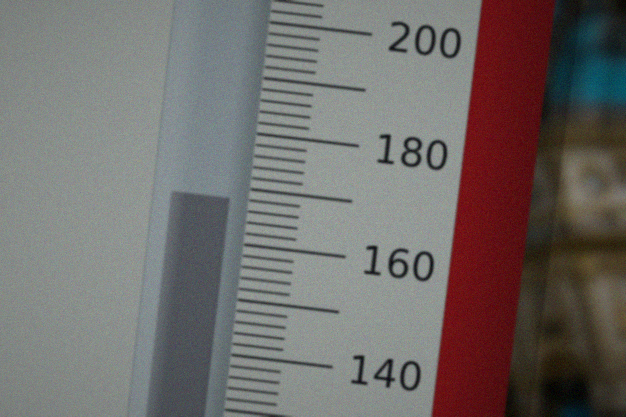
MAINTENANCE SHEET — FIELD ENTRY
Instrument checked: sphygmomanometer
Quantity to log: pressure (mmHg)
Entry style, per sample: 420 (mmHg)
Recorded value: 168 (mmHg)
